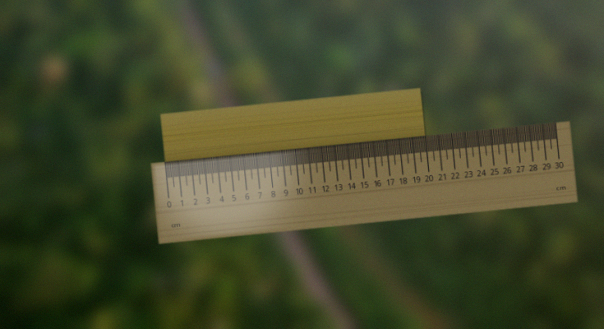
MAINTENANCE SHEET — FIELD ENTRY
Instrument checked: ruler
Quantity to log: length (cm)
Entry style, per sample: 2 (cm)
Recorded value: 20 (cm)
